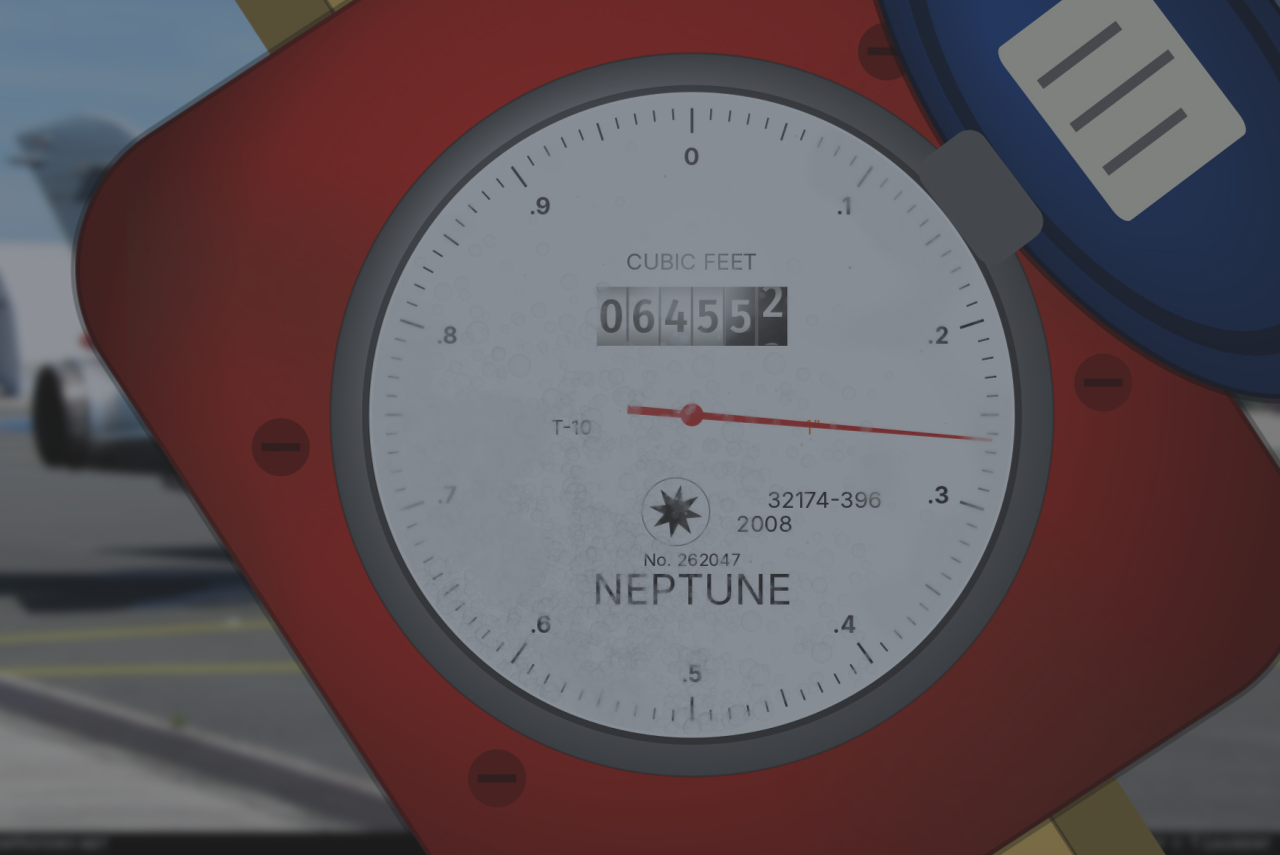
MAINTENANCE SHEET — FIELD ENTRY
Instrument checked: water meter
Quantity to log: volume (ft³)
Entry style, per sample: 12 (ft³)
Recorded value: 64552.26 (ft³)
